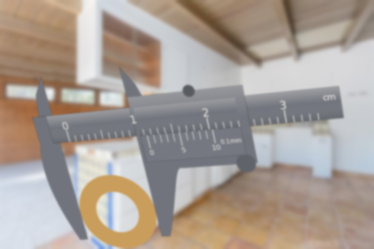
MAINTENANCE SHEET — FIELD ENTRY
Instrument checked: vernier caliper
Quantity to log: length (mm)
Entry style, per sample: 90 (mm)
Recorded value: 11.4 (mm)
